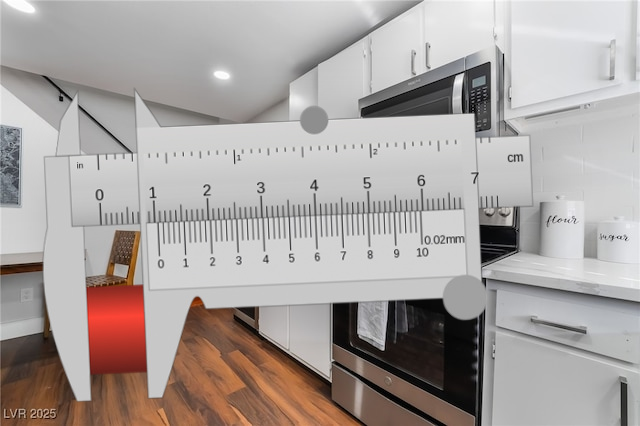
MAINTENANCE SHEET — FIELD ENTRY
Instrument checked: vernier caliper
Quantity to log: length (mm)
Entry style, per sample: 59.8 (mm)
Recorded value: 10.6 (mm)
